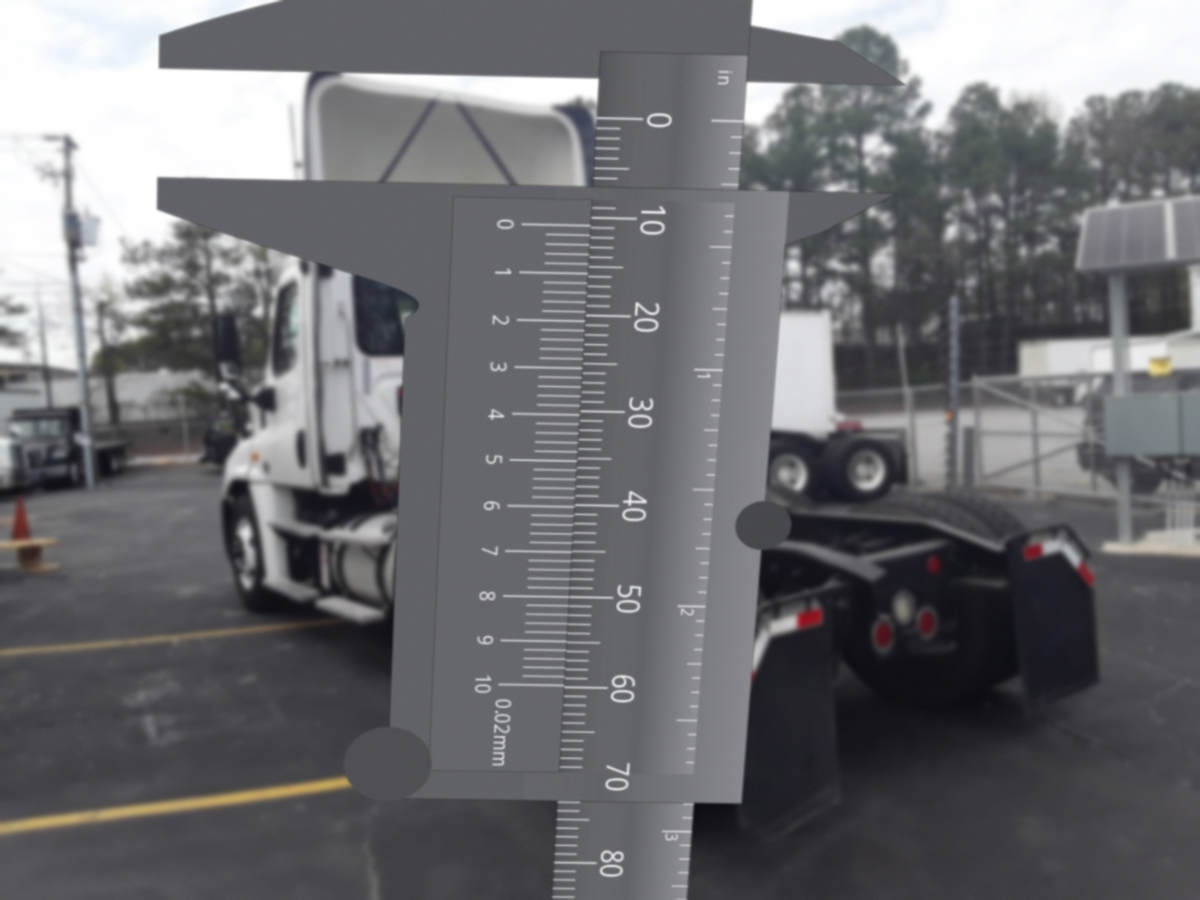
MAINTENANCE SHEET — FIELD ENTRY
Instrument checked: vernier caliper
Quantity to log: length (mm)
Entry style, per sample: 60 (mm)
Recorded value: 10.8 (mm)
